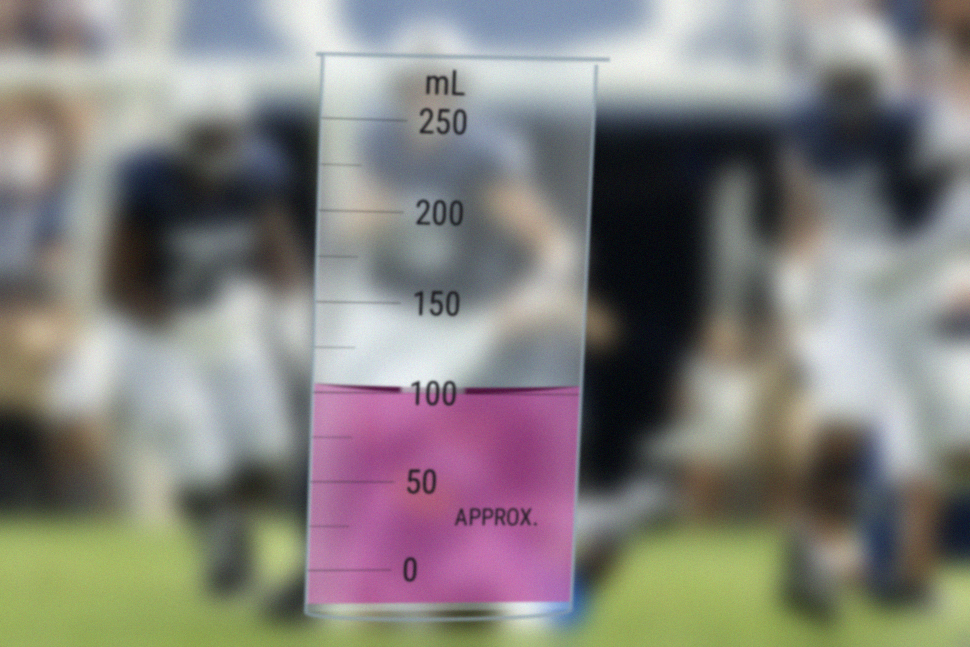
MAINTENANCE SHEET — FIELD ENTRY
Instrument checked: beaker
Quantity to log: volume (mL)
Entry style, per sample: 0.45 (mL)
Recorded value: 100 (mL)
